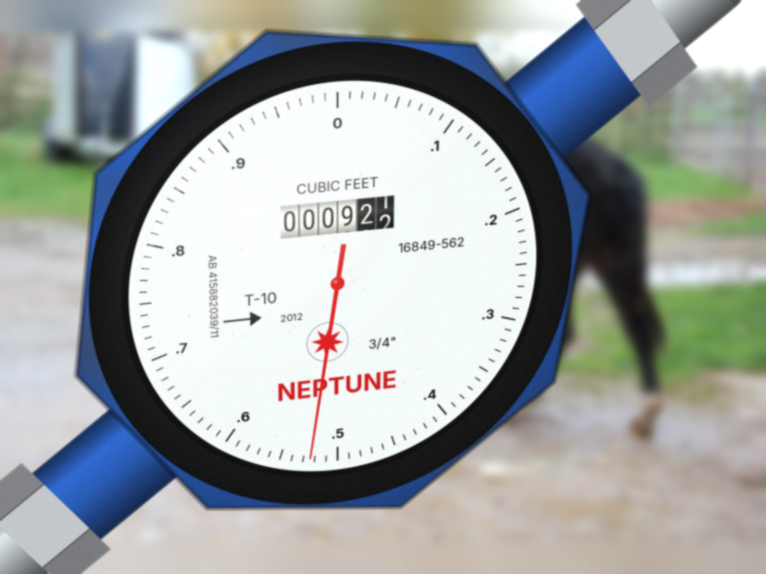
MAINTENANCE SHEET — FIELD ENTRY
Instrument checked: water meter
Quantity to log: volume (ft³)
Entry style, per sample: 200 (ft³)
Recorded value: 921.52 (ft³)
